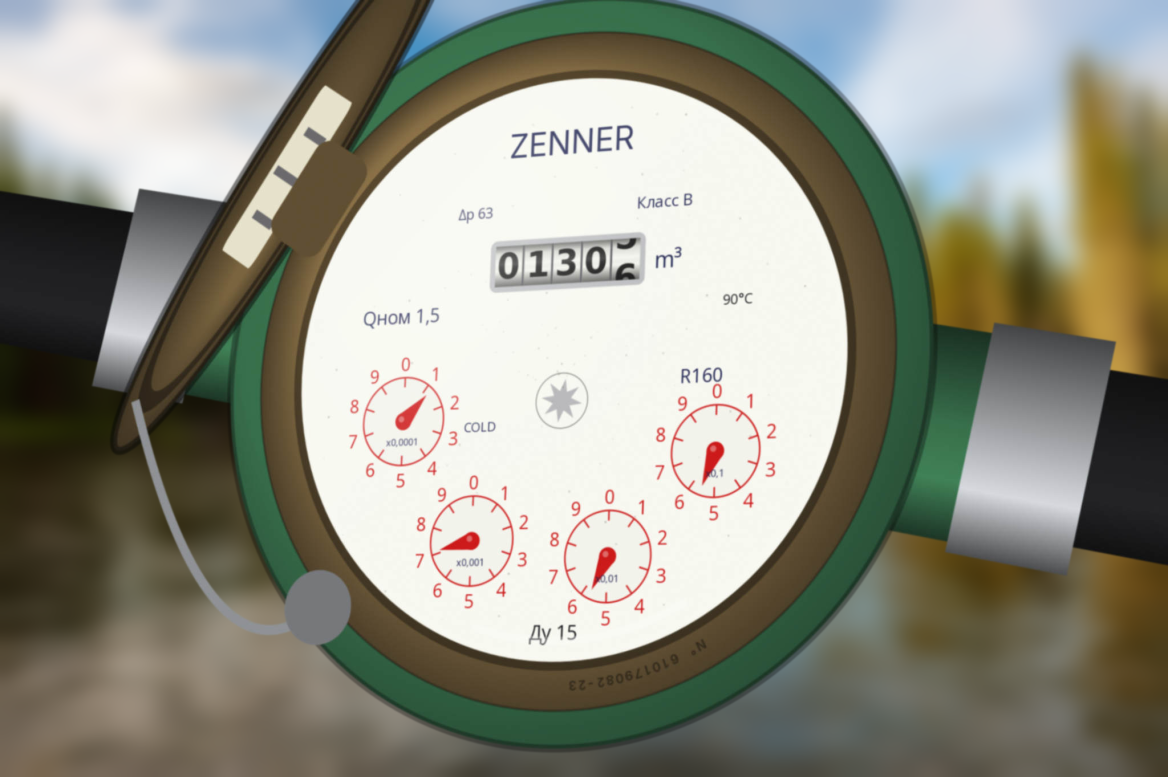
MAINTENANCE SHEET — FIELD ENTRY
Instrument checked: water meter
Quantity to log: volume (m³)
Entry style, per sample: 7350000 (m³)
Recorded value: 1305.5571 (m³)
